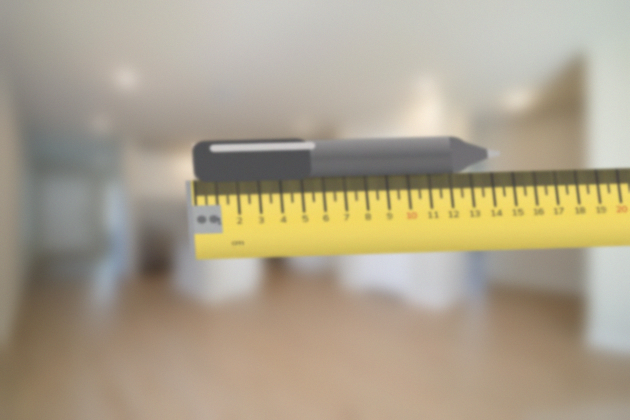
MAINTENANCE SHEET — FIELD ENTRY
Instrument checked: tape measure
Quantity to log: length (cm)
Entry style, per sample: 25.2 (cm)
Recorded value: 14.5 (cm)
